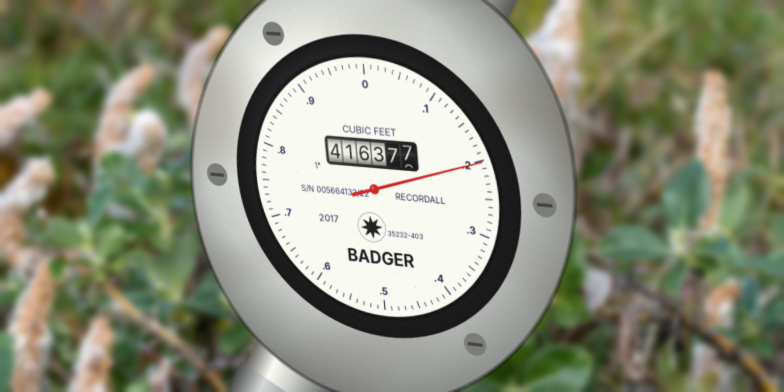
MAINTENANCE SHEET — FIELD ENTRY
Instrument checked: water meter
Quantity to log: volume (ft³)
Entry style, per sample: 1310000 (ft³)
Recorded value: 416377.20 (ft³)
